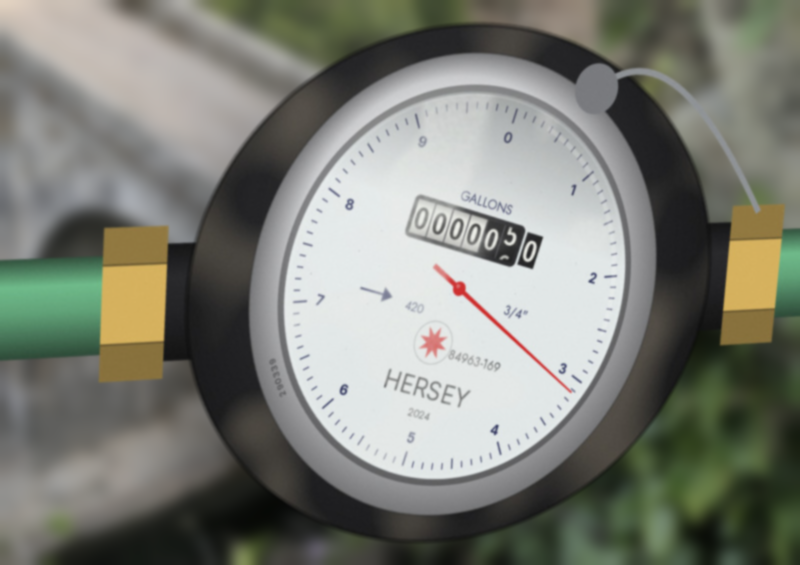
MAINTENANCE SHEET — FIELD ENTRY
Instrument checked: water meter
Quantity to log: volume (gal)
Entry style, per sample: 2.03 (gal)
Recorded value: 53.1 (gal)
